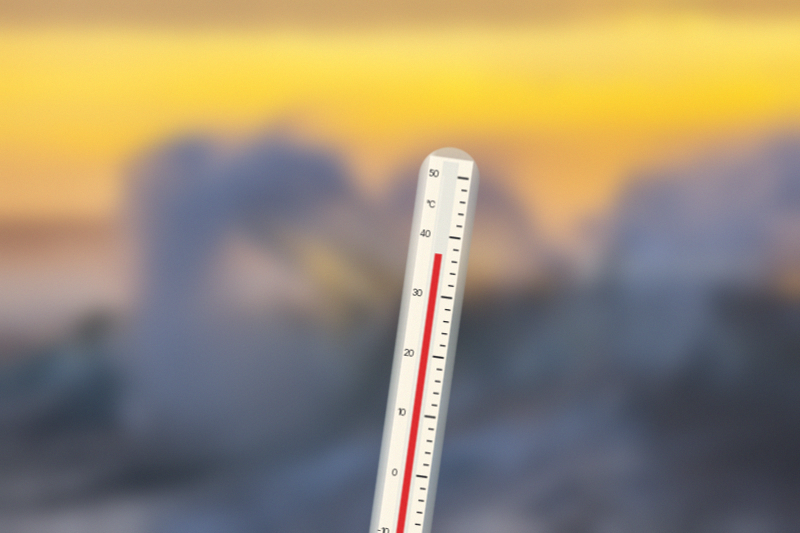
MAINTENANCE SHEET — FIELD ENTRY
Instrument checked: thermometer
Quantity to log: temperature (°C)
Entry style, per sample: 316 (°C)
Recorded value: 37 (°C)
